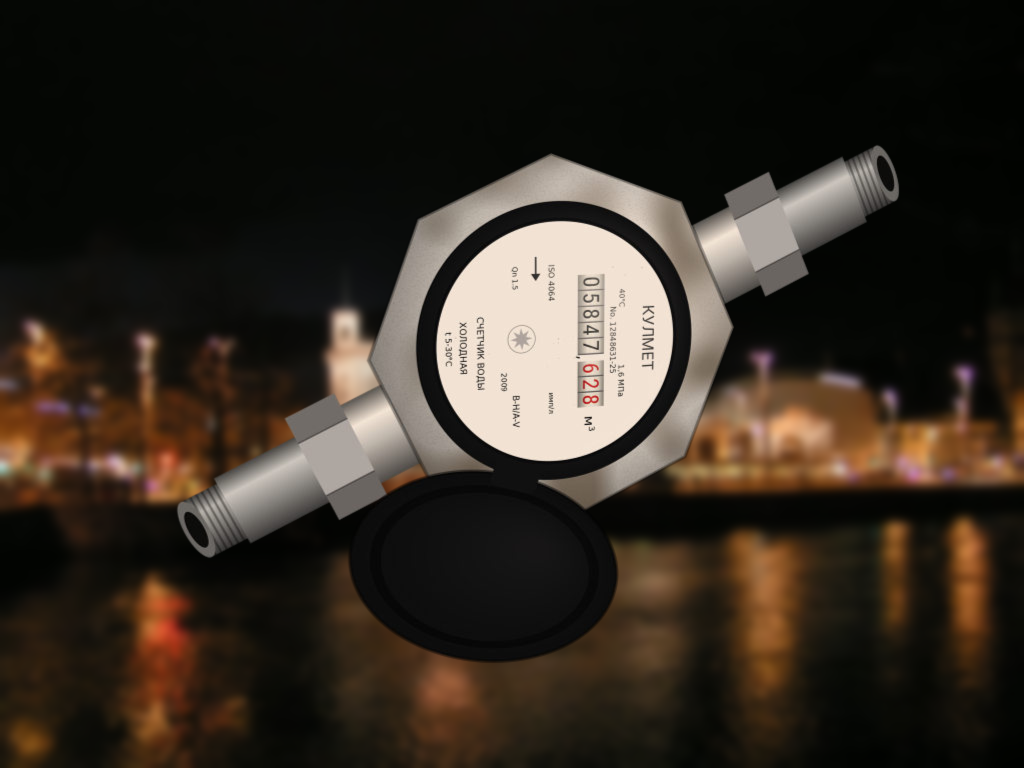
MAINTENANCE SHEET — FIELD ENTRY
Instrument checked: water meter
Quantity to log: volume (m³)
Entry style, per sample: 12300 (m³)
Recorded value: 5847.628 (m³)
